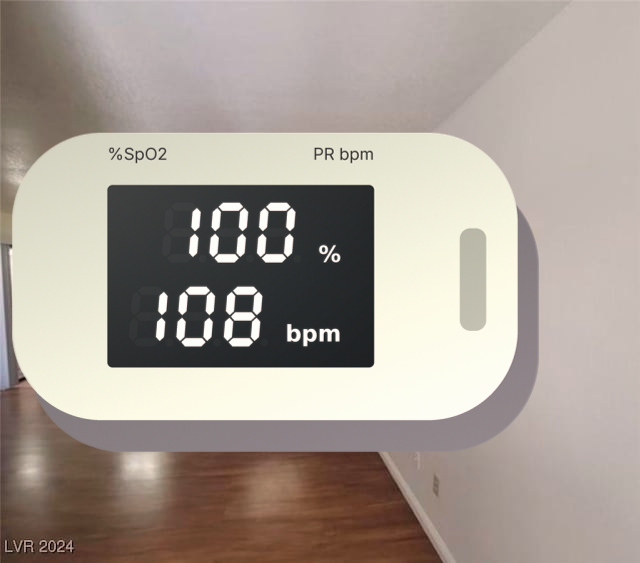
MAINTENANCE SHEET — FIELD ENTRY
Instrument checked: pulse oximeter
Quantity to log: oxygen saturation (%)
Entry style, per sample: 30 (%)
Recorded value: 100 (%)
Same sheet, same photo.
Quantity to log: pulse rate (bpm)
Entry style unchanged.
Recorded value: 108 (bpm)
